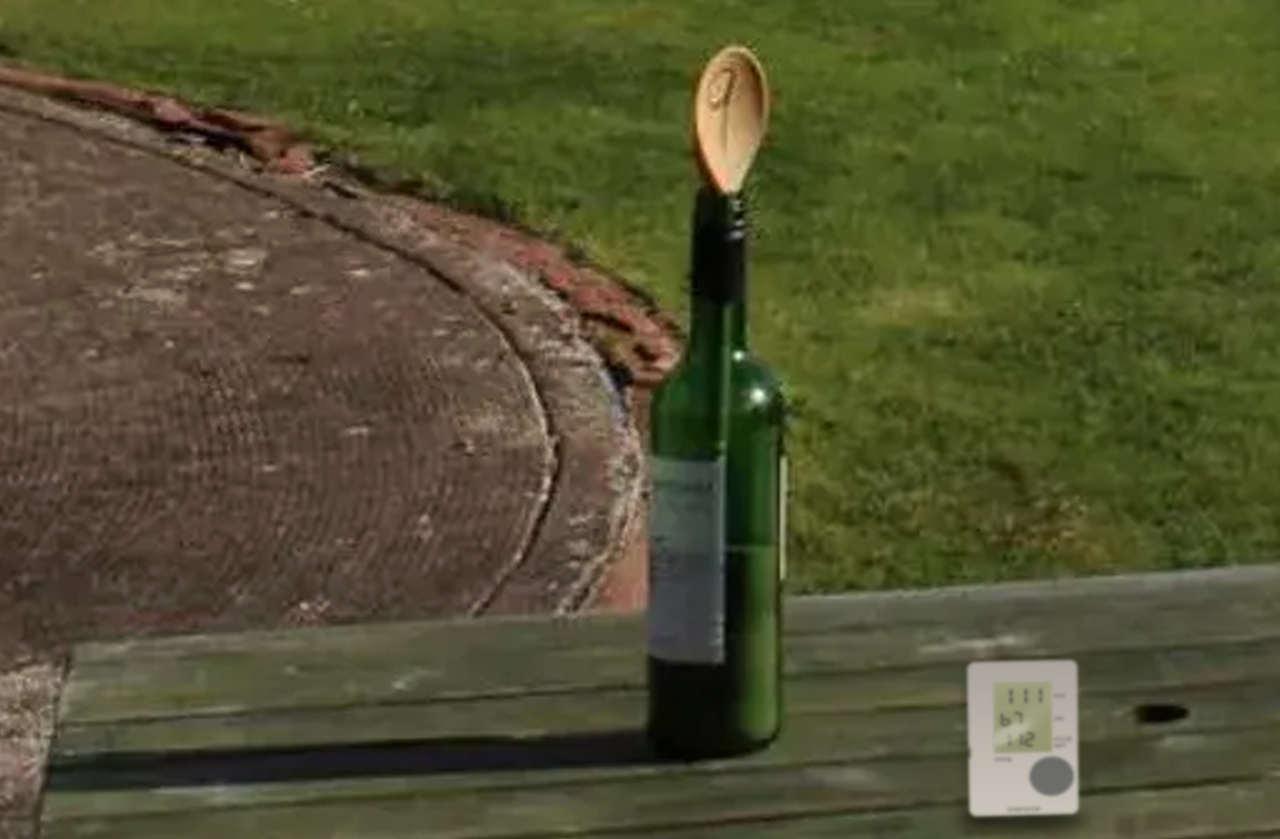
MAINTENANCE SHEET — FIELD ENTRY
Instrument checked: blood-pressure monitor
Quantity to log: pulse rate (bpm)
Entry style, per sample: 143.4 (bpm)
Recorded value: 112 (bpm)
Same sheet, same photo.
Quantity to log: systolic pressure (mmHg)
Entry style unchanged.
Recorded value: 111 (mmHg)
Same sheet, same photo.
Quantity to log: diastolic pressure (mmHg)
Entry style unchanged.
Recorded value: 67 (mmHg)
